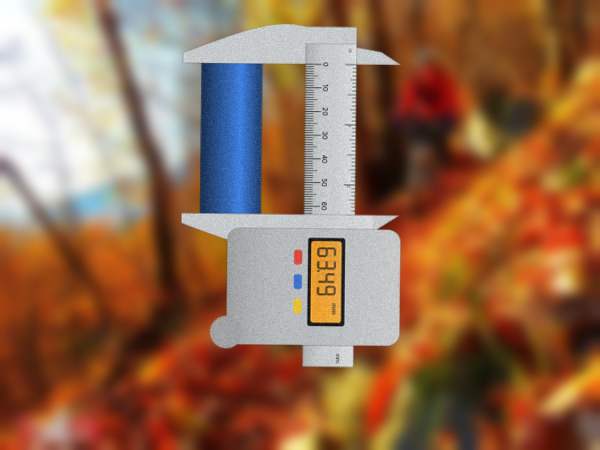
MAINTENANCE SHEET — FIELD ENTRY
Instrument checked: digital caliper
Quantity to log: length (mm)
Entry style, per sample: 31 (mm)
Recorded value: 63.49 (mm)
